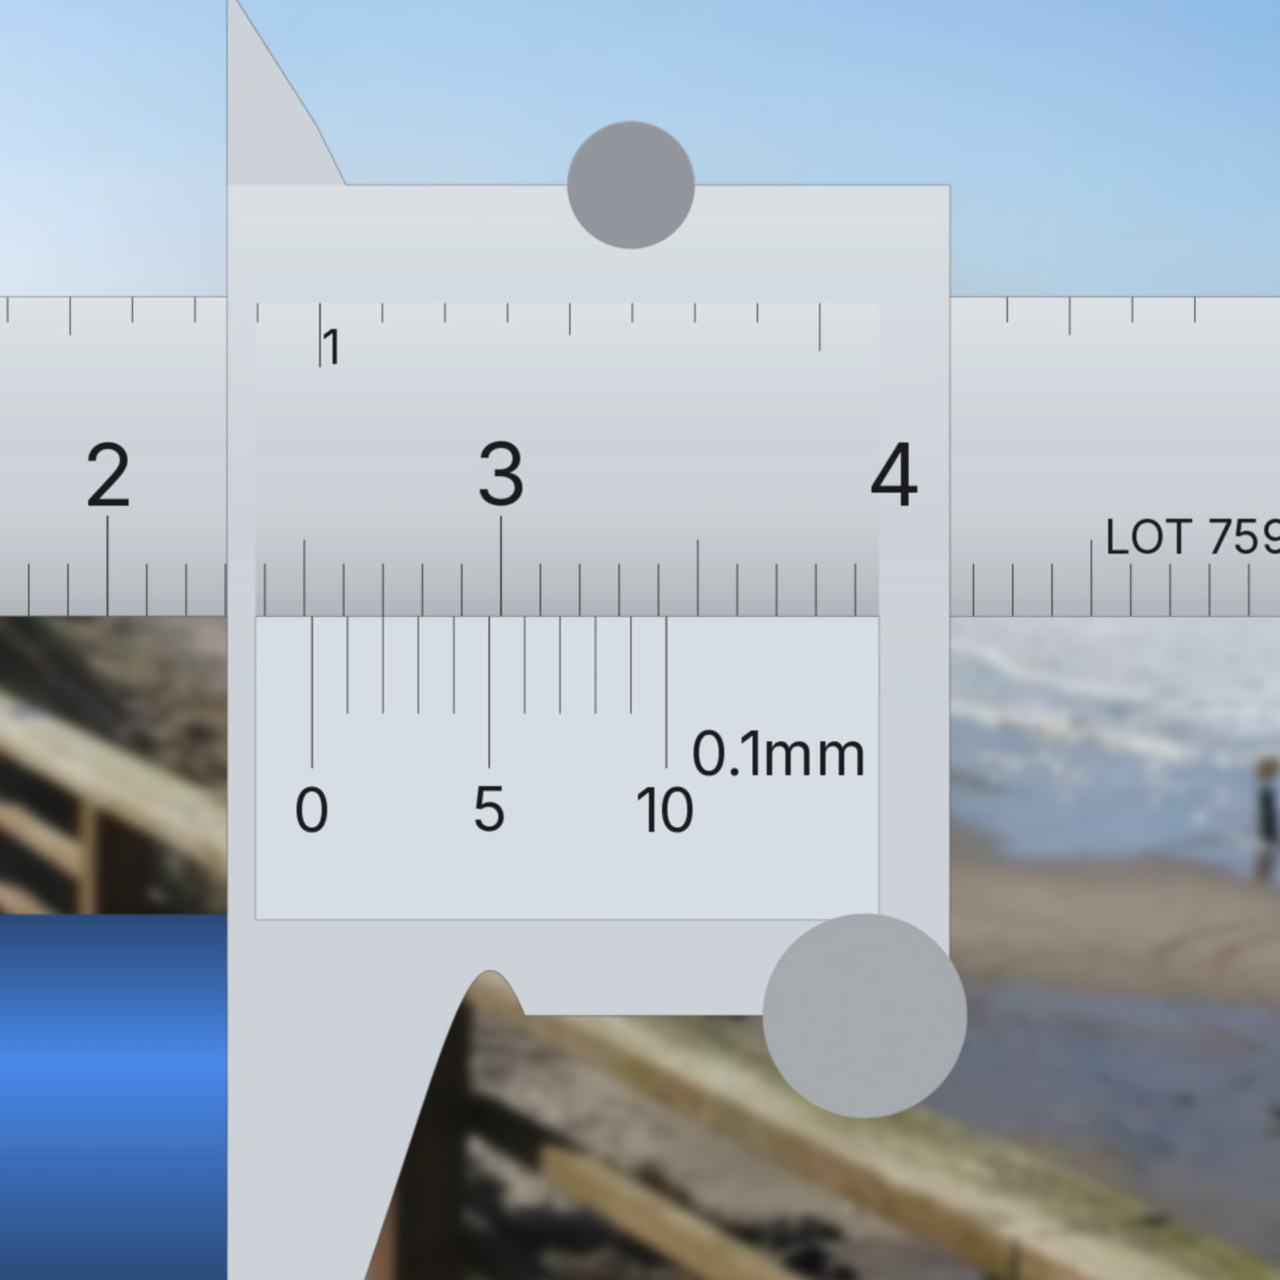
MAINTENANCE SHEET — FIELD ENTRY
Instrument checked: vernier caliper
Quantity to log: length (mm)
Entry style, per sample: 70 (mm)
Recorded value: 25.2 (mm)
